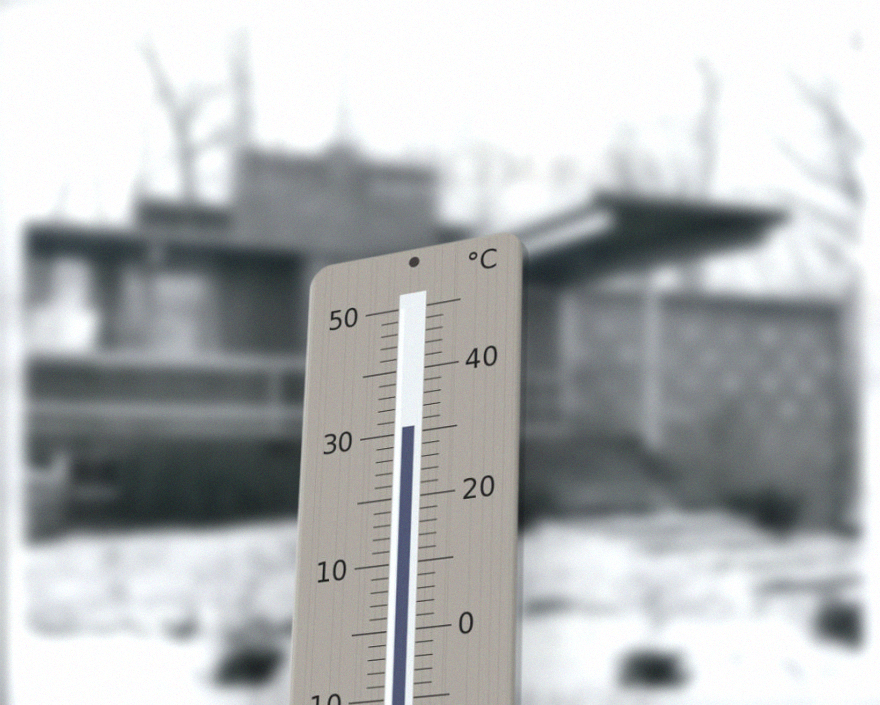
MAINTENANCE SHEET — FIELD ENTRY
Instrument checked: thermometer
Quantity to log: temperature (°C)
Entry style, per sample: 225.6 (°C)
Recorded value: 31 (°C)
